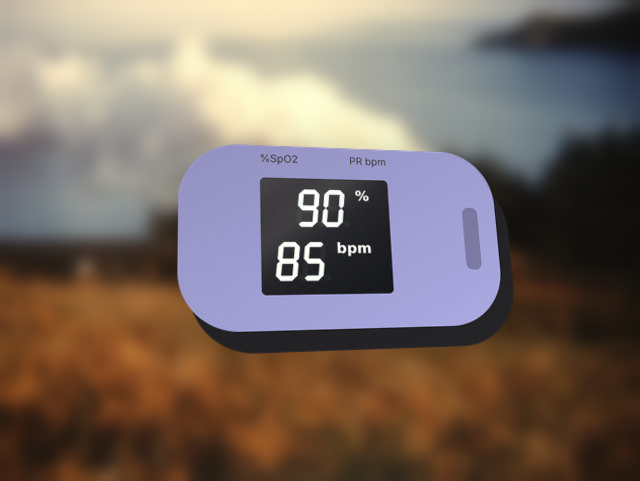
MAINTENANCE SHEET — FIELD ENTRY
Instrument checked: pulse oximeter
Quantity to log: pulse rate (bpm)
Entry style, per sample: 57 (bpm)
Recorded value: 85 (bpm)
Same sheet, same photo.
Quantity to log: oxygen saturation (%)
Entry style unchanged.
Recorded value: 90 (%)
